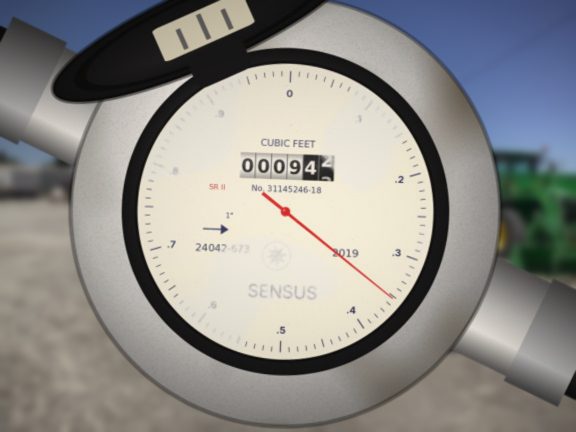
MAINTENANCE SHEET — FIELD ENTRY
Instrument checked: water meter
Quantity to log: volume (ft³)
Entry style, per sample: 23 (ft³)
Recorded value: 942.35 (ft³)
